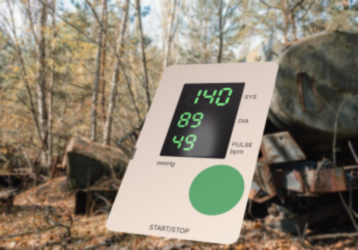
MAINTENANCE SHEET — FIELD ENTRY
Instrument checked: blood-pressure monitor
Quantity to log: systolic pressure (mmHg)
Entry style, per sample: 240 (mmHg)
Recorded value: 140 (mmHg)
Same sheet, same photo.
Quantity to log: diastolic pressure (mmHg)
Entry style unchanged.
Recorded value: 89 (mmHg)
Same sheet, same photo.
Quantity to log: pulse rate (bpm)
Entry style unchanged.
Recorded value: 49 (bpm)
